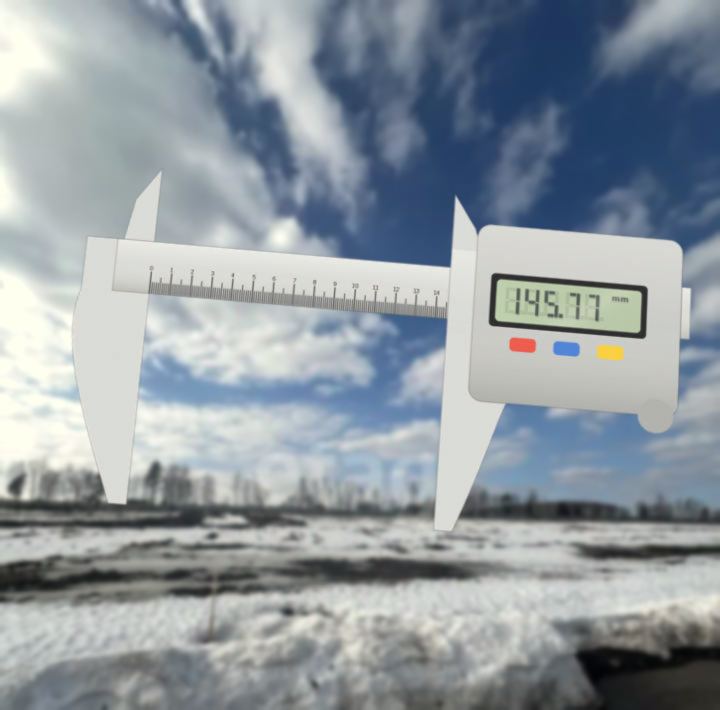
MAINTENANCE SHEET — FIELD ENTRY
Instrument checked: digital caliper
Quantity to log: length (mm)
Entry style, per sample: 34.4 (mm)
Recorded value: 145.77 (mm)
